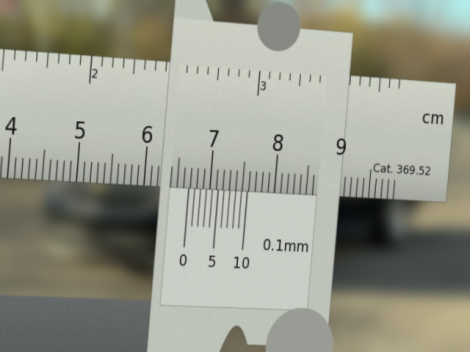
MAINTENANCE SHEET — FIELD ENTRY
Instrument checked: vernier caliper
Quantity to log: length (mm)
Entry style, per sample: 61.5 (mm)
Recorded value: 66.8 (mm)
